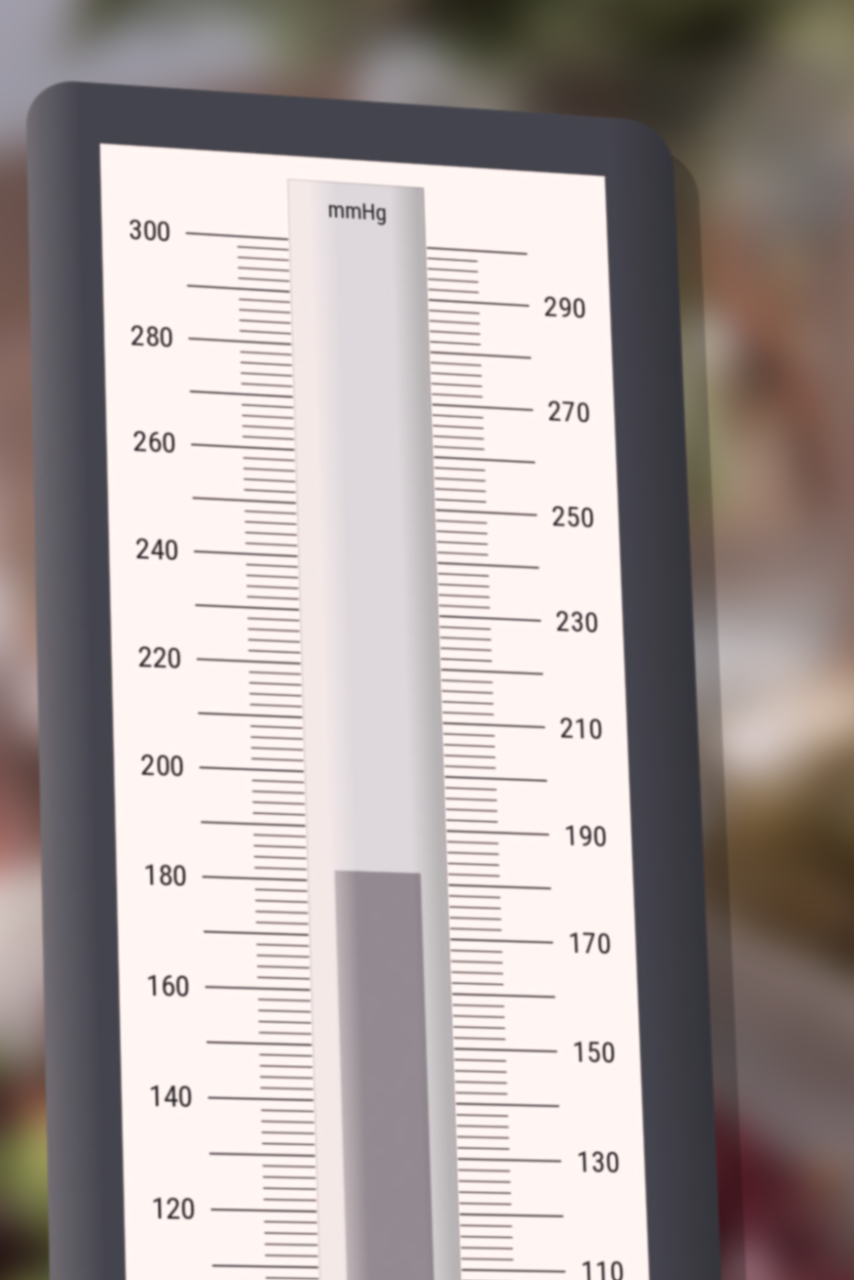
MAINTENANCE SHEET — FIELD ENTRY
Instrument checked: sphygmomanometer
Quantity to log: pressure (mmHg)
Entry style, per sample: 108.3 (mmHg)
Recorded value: 182 (mmHg)
